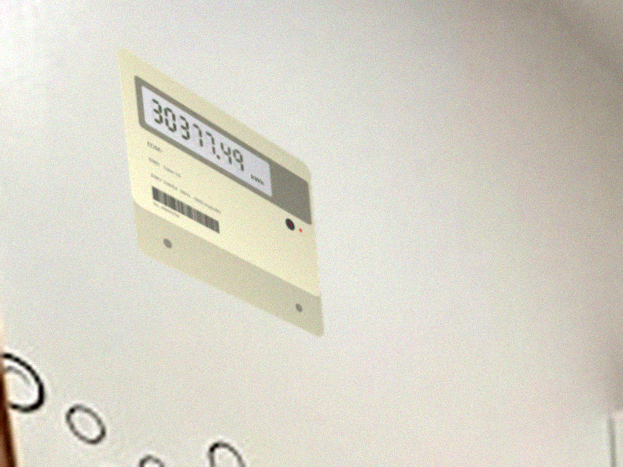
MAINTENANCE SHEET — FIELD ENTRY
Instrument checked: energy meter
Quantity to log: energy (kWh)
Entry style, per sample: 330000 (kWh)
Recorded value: 30377.49 (kWh)
